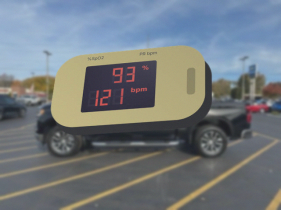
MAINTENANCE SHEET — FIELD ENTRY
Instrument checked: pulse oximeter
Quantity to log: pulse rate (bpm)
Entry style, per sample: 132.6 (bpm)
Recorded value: 121 (bpm)
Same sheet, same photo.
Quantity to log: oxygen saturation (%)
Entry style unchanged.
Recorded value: 93 (%)
